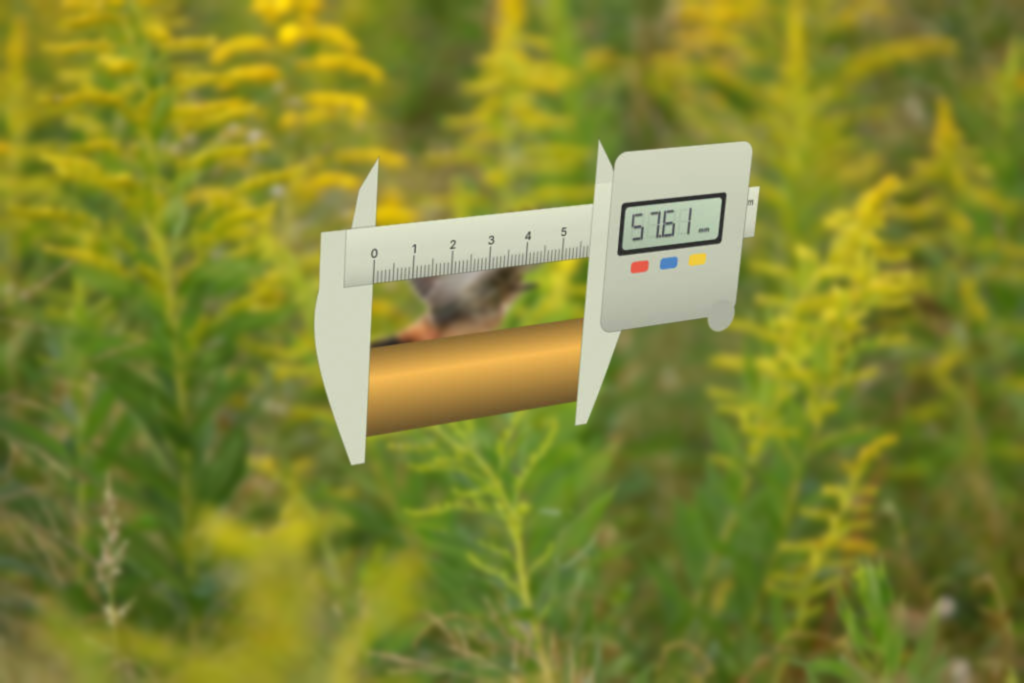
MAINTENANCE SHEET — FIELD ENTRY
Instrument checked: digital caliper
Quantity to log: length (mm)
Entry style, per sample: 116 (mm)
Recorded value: 57.61 (mm)
